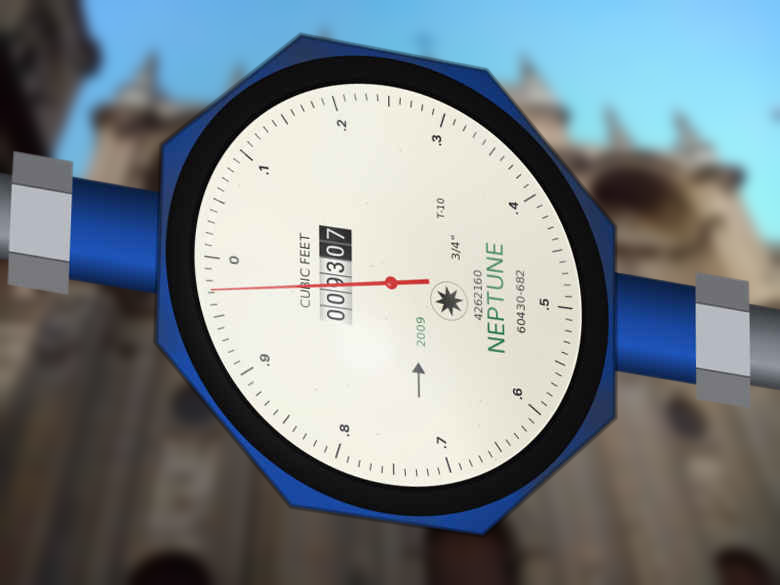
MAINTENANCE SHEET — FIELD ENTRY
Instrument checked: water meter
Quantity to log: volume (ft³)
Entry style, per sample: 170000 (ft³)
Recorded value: 9306.97 (ft³)
